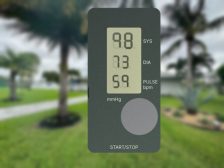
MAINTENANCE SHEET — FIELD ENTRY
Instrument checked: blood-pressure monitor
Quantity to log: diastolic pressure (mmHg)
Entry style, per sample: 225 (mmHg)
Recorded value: 73 (mmHg)
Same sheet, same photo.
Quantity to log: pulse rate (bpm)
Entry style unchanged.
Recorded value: 59 (bpm)
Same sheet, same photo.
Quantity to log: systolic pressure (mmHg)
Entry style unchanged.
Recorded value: 98 (mmHg)
